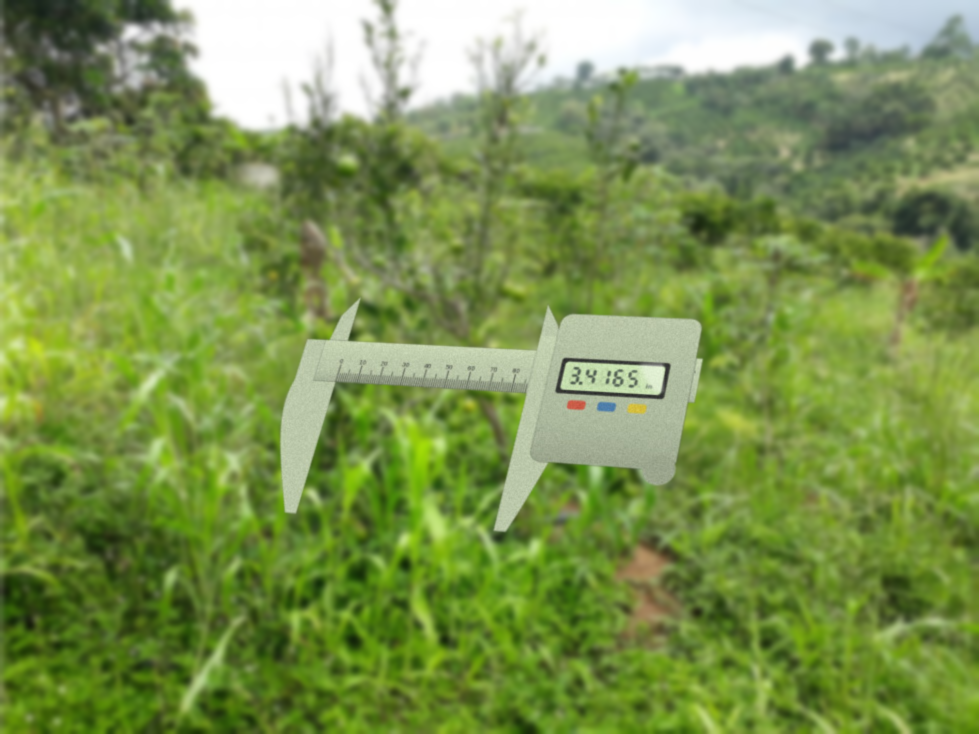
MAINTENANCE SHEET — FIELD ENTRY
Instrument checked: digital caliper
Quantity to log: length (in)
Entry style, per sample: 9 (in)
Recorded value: 3.4165 (in)
